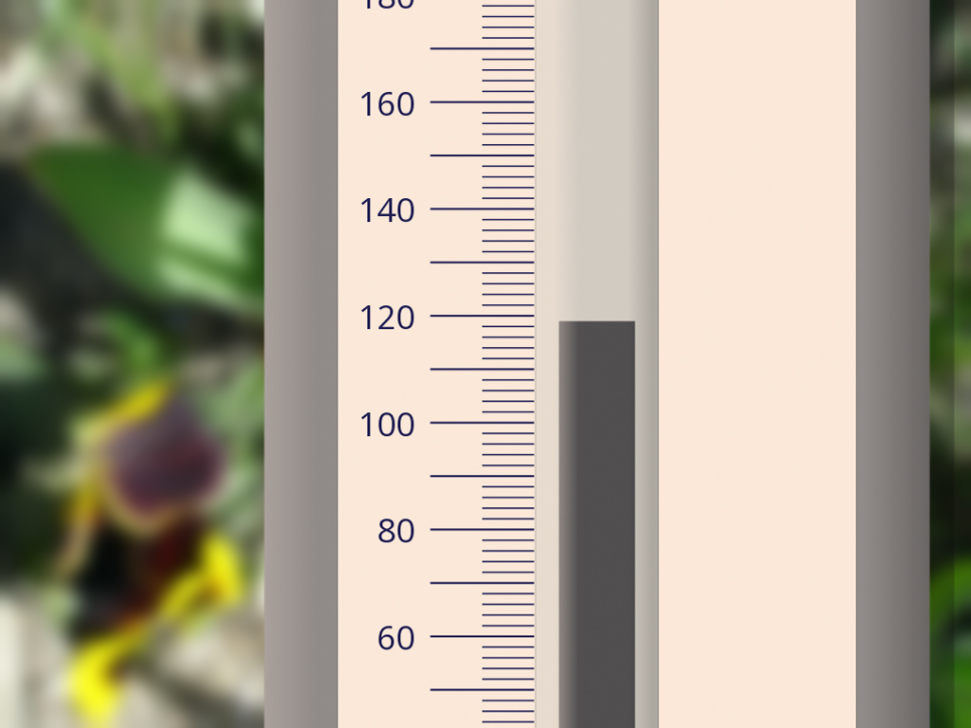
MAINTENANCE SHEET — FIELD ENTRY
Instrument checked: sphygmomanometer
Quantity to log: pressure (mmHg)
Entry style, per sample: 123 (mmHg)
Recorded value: 119 (mmHg)
